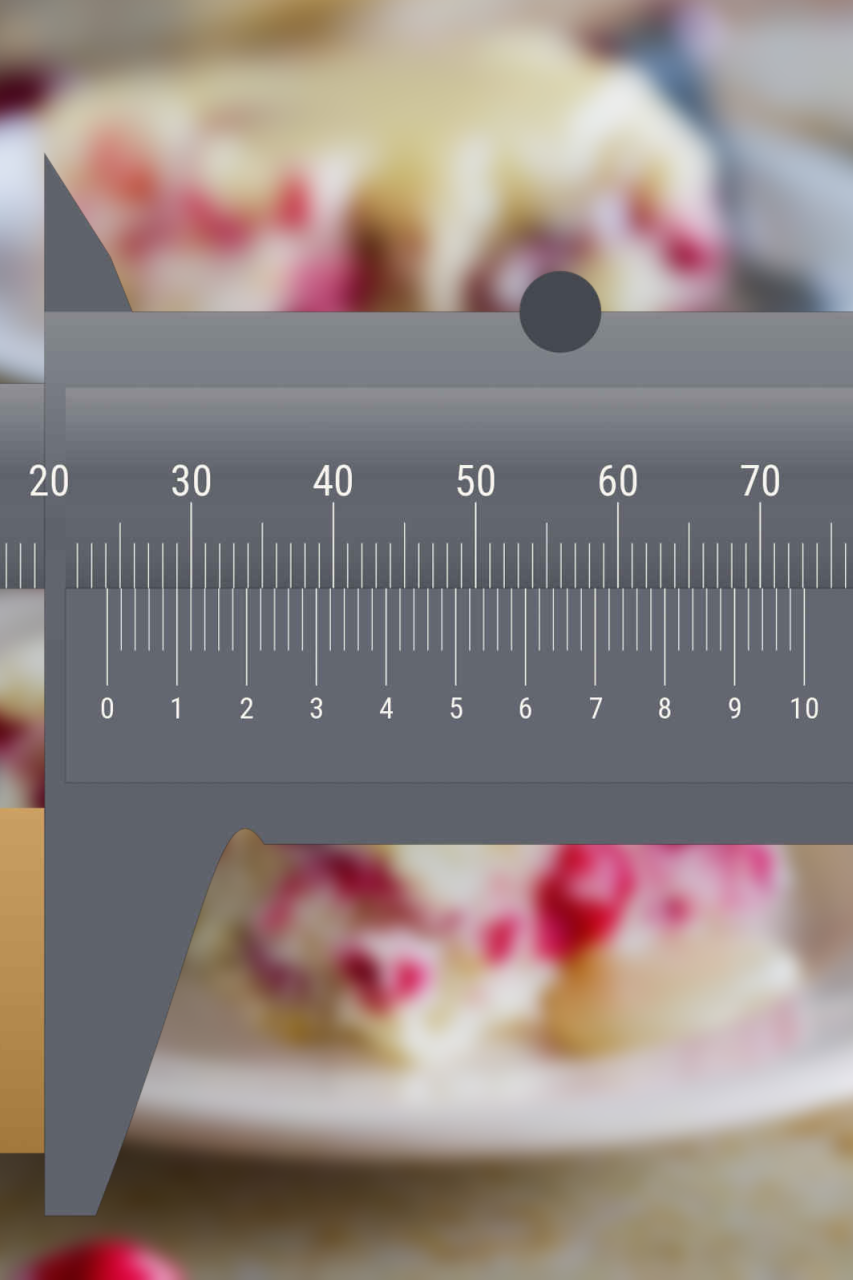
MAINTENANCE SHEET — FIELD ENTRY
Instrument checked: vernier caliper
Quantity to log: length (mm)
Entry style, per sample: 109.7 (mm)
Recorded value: 24.1 (mm)
